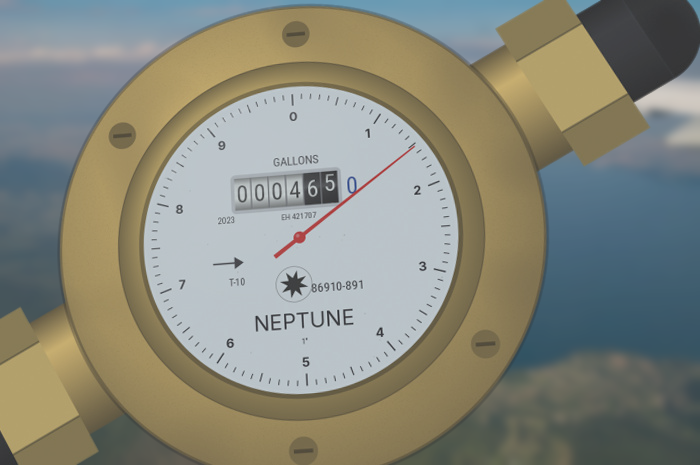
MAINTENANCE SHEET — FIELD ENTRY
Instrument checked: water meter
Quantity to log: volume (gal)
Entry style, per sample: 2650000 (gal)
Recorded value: 4651.5 (gal)
